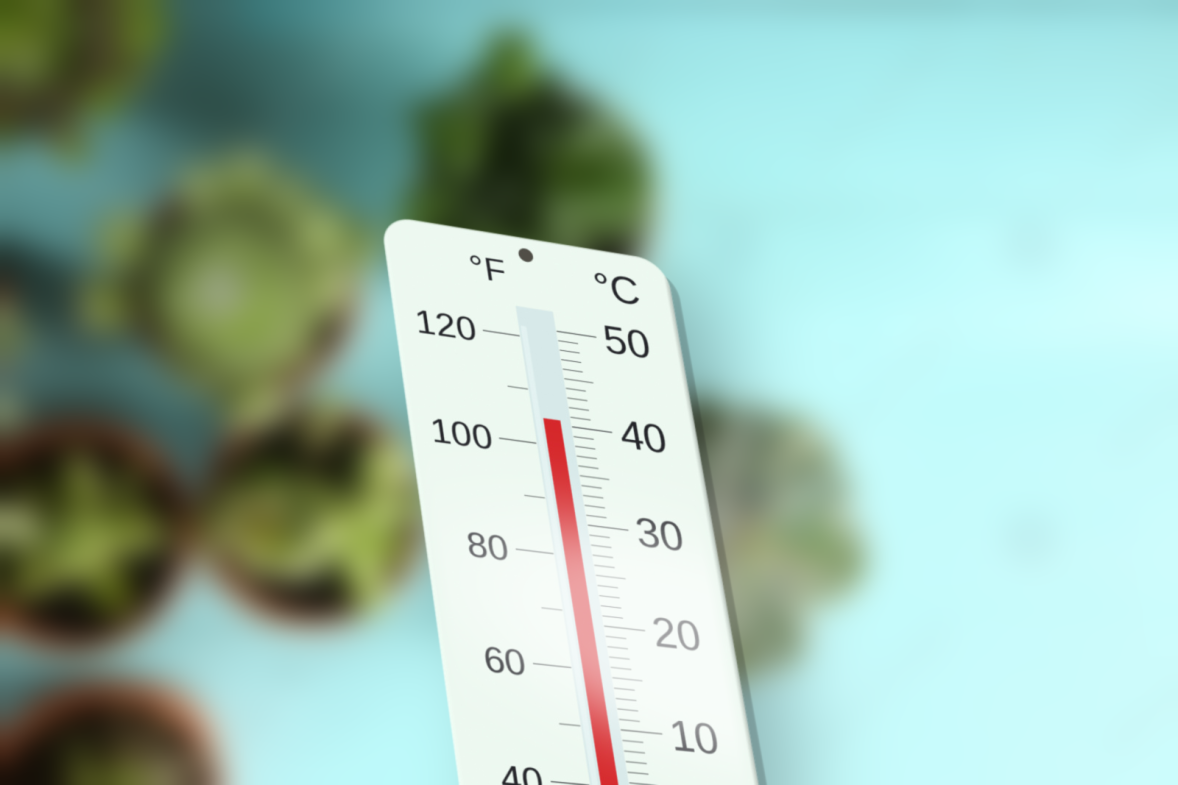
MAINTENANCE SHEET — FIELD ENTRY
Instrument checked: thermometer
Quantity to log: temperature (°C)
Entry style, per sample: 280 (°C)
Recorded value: 40.5 (°C)
